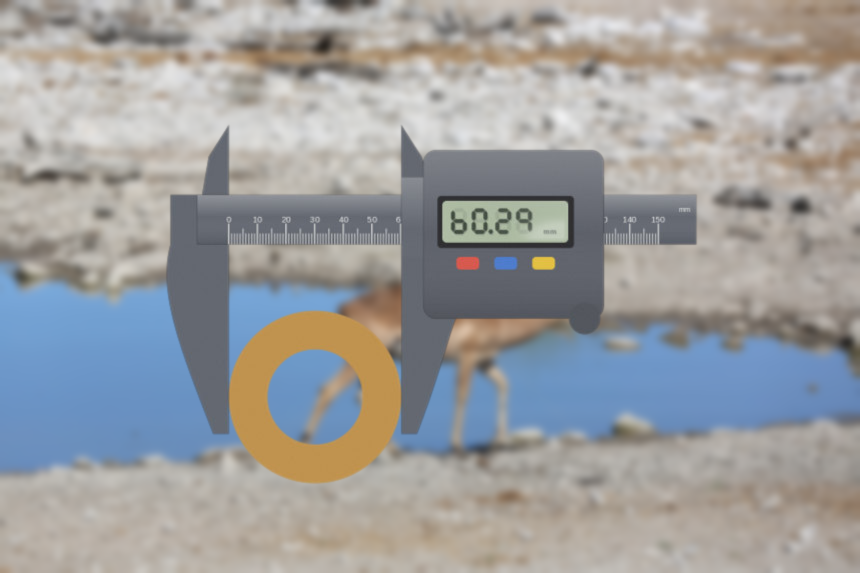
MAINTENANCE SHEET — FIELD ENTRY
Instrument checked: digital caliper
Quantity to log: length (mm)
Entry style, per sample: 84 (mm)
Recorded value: 60.29 (mm)
